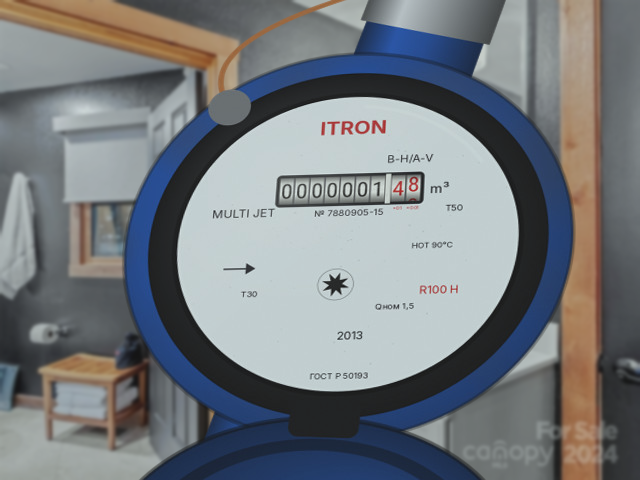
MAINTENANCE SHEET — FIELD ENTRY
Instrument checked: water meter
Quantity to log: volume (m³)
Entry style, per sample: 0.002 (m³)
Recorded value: 1.48 (m³)
